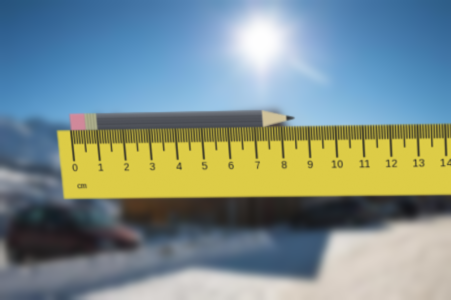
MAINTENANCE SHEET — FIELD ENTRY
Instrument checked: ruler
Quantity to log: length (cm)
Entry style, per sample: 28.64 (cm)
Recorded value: 8.5 (cm)
